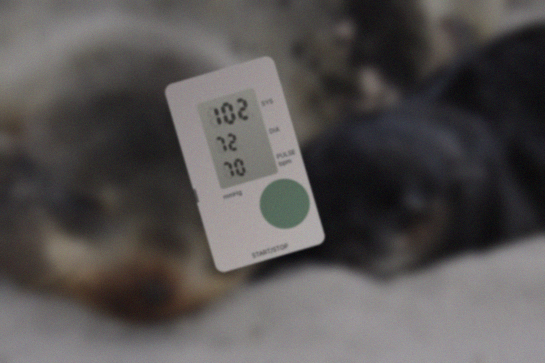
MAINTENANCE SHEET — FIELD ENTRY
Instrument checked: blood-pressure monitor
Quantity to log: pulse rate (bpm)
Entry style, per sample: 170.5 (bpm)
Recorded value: 70 (bpm)
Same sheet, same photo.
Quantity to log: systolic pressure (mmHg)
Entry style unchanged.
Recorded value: 102 (mmHg)
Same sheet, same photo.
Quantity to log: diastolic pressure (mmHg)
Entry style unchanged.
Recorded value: 72 (mmHg)
